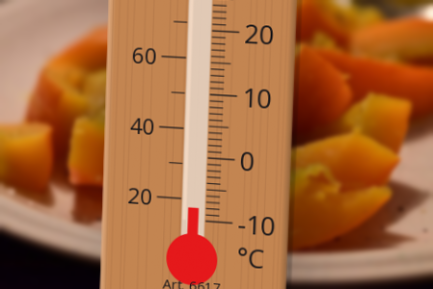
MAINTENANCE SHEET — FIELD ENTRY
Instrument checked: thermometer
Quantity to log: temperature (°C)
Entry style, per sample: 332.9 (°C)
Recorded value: -8 (°C)
